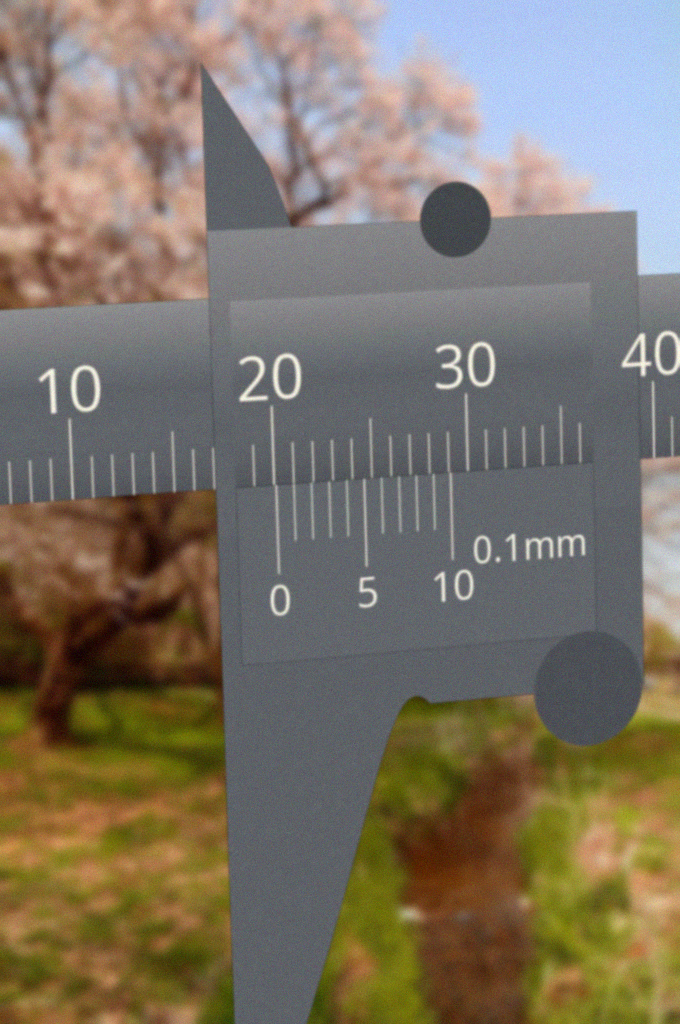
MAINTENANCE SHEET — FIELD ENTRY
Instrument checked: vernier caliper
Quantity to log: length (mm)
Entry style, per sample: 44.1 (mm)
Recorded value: 20.1 (mm)
